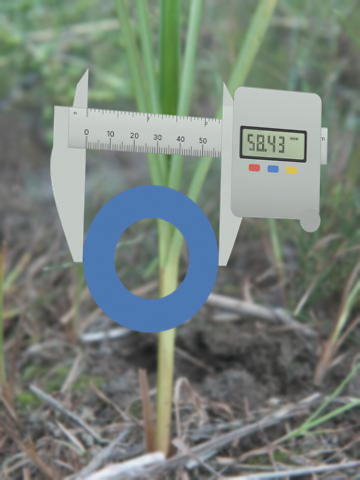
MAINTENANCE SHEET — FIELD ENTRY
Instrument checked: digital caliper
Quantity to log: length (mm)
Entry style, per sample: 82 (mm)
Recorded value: 58.43 (mm)
